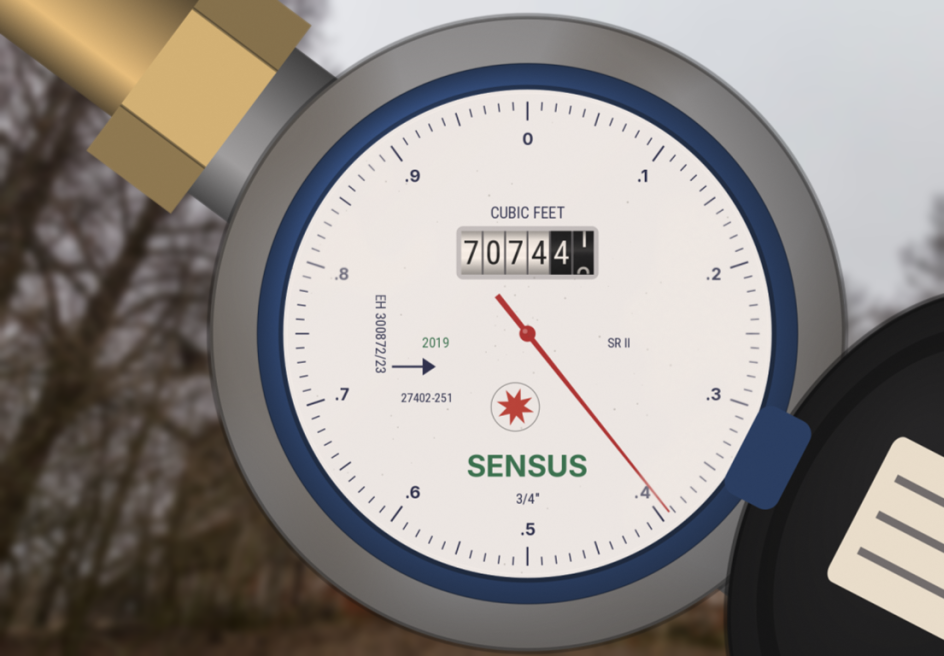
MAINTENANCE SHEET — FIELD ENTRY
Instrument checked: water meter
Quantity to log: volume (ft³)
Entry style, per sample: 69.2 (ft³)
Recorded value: 707441.39 (ft³)
